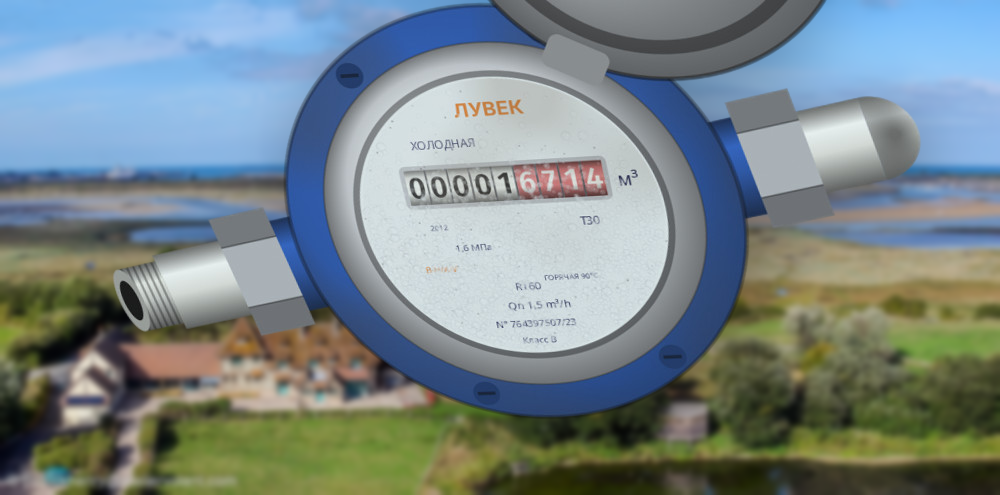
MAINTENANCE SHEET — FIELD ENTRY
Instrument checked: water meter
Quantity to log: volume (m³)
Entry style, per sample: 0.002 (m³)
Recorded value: 1.6714 (m³)
